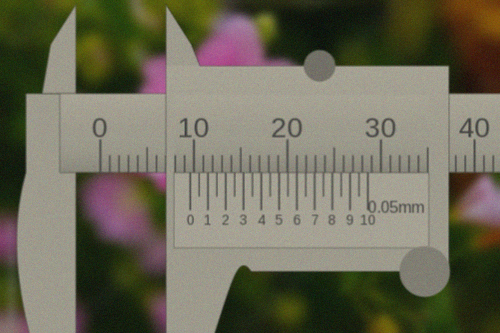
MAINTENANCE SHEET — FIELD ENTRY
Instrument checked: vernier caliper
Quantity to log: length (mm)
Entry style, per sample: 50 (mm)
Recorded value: 9.6 (mm)
